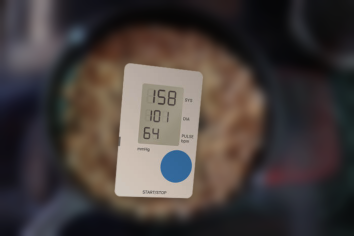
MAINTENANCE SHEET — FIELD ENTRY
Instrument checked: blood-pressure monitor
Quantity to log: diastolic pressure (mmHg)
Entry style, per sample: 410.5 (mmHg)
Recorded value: 101 (mmHg)
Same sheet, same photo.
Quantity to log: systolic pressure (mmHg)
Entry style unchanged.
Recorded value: 158 (mmHg)
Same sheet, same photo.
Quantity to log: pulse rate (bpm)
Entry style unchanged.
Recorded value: 64 (bpm)
